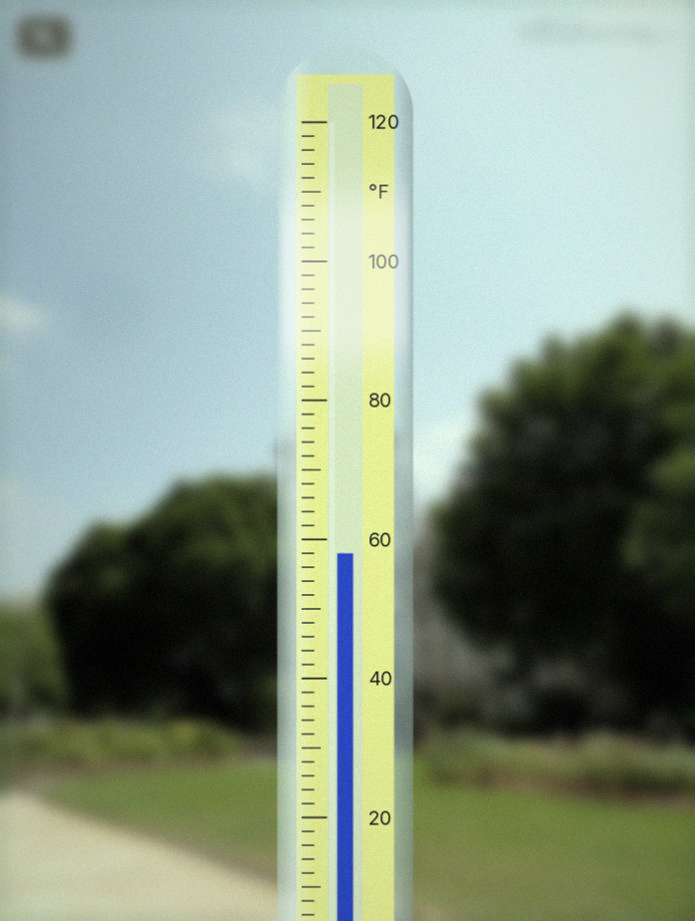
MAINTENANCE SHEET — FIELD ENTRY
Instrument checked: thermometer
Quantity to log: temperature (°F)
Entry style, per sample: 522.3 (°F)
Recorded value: 58 (°F)
